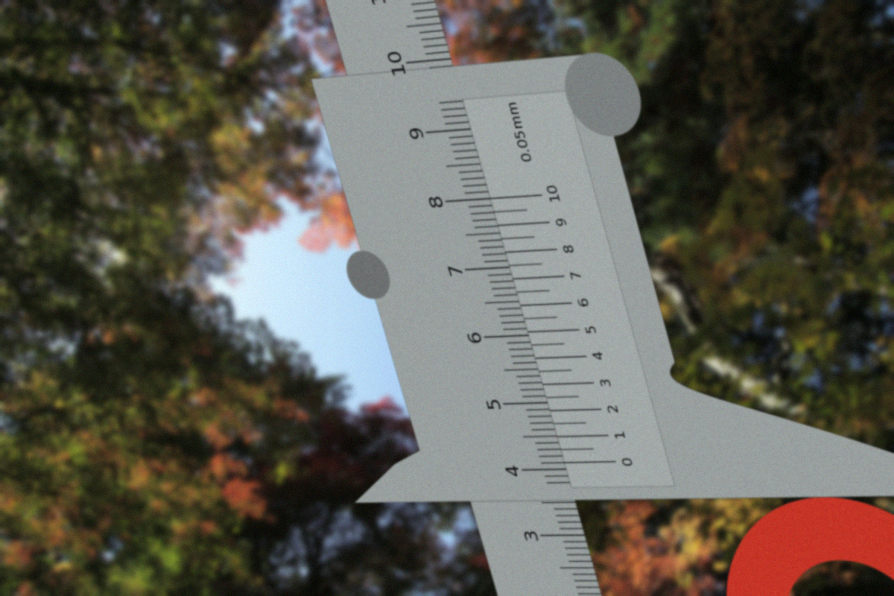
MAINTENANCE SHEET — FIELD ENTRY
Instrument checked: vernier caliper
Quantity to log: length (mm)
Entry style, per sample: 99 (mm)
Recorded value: 41.0 (mm)
